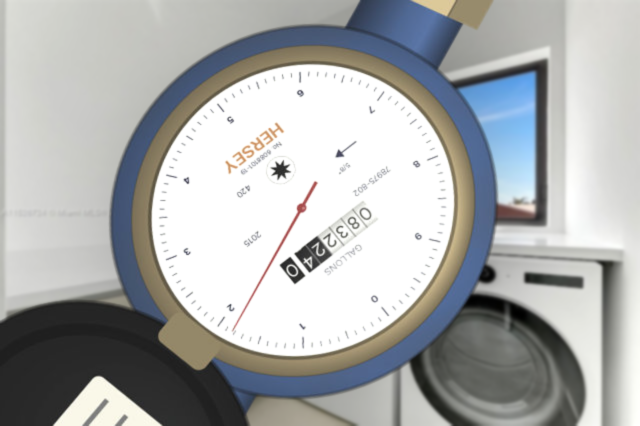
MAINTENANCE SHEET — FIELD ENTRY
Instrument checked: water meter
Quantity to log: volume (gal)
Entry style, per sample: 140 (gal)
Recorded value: 832241.8 (gal)
